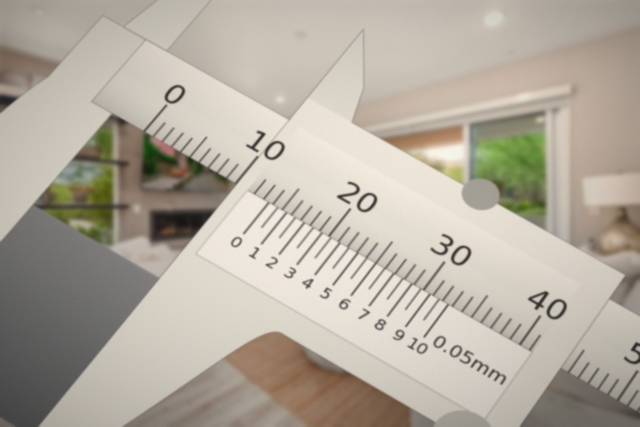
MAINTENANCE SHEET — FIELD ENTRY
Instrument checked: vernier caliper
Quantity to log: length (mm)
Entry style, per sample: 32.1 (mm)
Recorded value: 13.6 (mm)
